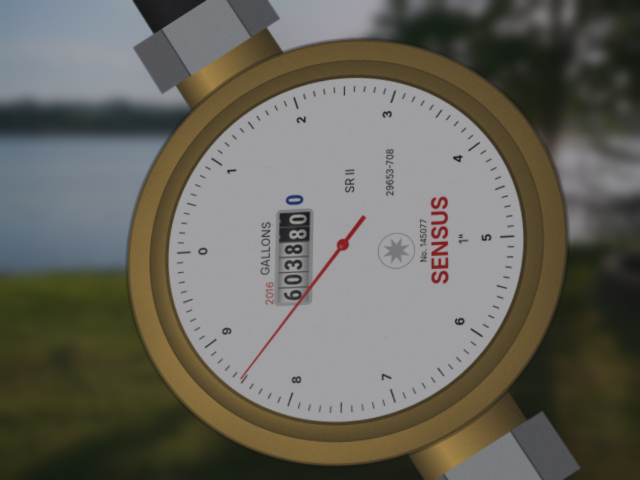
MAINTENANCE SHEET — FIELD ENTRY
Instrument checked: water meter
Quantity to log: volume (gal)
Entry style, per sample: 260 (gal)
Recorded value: 6038798.5 (gal)
